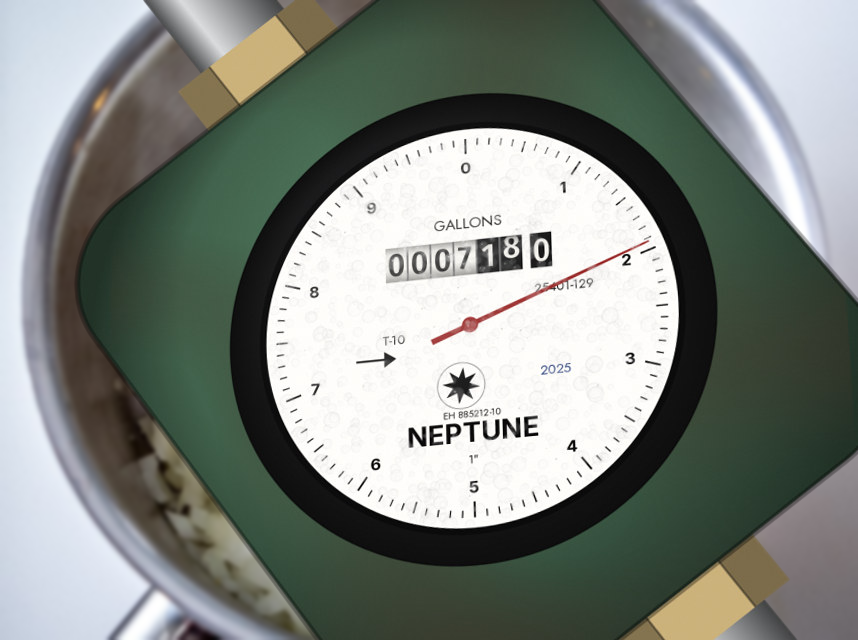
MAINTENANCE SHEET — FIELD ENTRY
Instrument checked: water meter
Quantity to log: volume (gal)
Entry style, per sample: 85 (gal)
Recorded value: 7181.9 (gal)
